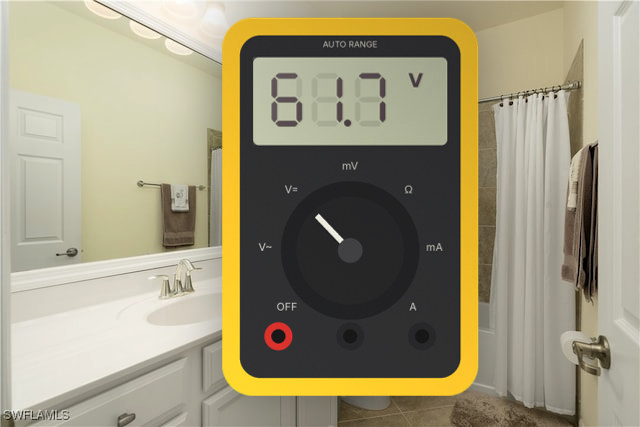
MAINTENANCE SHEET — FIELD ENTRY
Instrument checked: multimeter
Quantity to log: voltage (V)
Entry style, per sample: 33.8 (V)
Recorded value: 61.7 (V)
